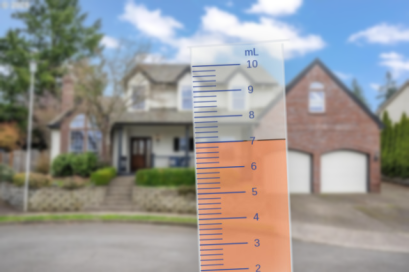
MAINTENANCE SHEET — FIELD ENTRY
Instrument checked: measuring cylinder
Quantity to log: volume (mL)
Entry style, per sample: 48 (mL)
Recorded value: 7 (mL)
